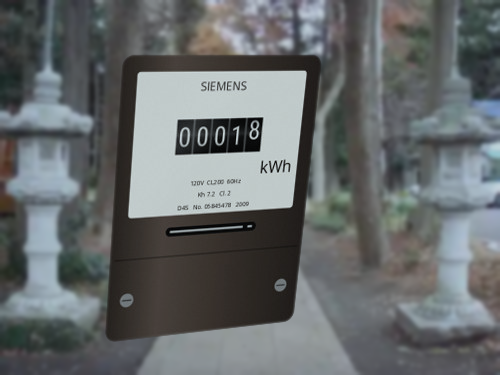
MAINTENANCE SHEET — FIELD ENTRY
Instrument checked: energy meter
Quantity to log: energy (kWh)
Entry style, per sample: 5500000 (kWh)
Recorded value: 18 (kWh)
